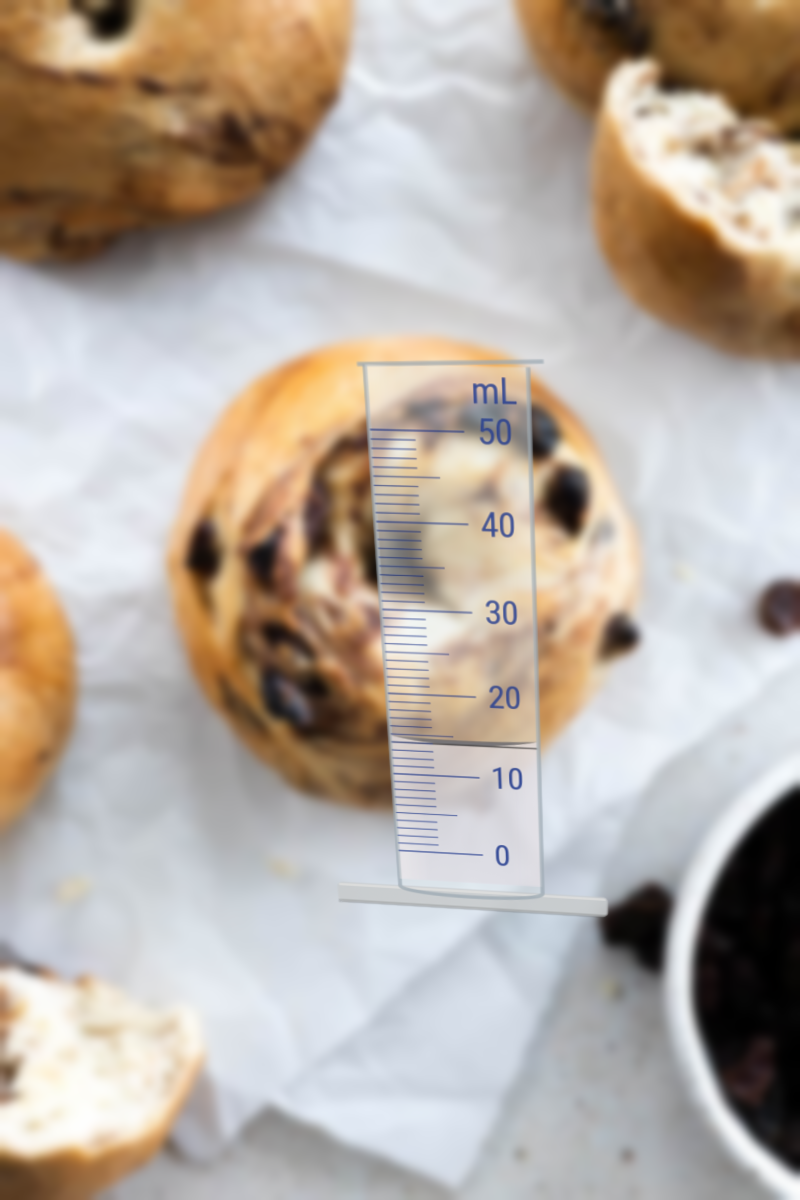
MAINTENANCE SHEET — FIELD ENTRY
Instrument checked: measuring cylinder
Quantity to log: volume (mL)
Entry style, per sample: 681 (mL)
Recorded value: 14 (mL)
